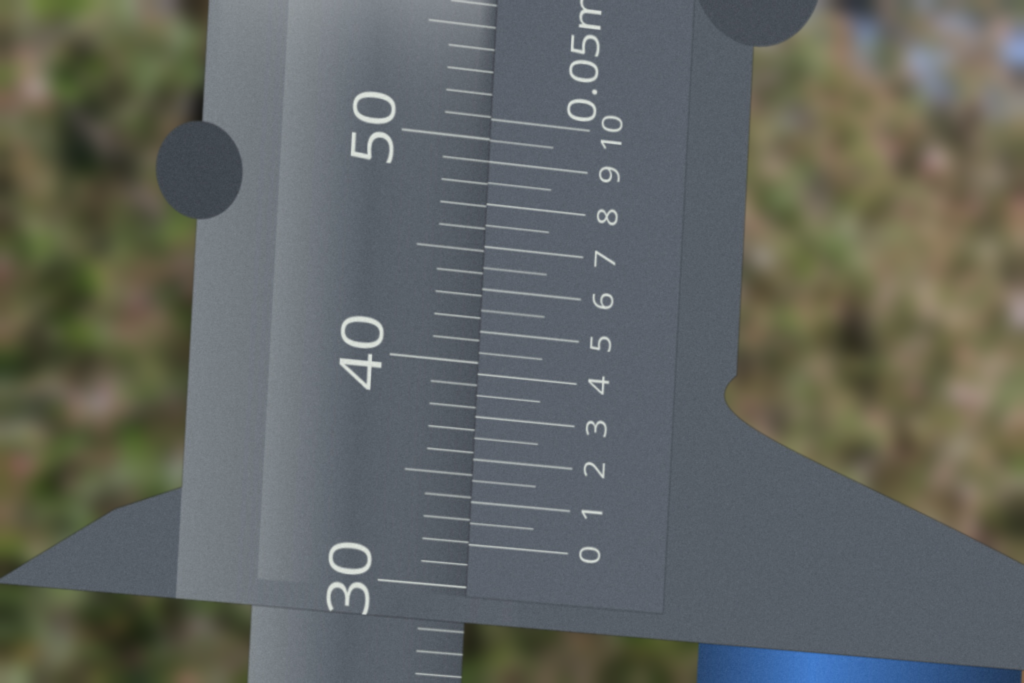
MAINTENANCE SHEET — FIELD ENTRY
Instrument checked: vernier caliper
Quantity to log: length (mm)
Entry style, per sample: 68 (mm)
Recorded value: 31.9 (mm)
